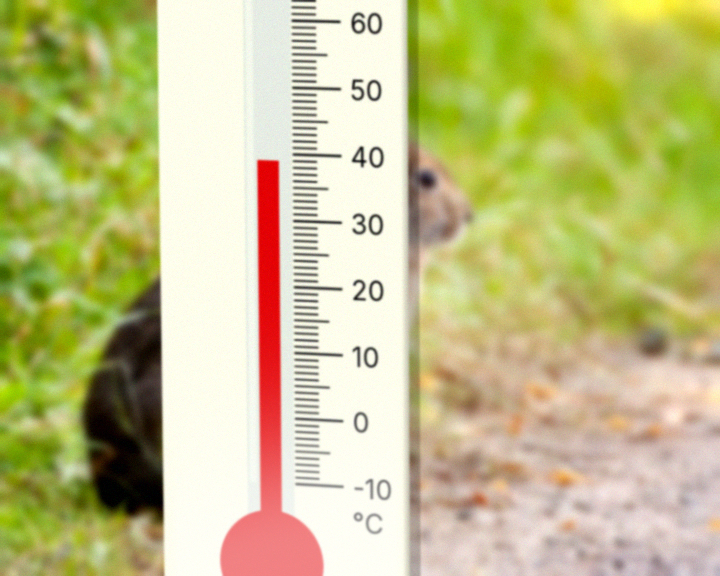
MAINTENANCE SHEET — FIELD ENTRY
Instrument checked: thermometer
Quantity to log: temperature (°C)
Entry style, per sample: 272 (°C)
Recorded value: 39 (°C)
